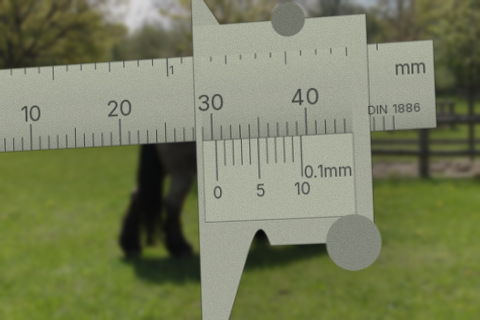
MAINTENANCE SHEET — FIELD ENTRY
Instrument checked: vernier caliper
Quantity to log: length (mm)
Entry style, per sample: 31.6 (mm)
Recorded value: 30.4 (mm)
